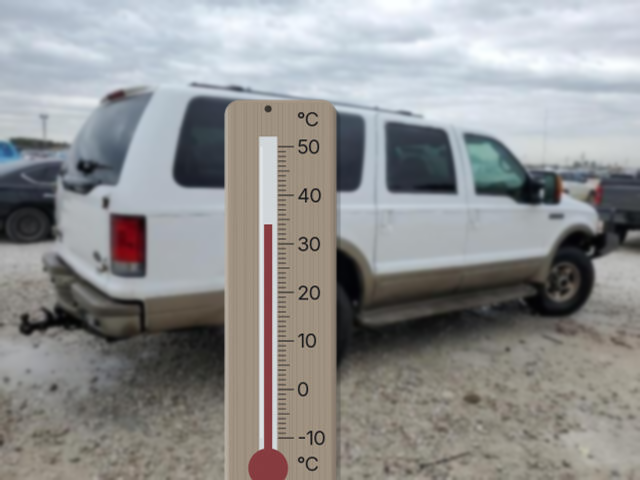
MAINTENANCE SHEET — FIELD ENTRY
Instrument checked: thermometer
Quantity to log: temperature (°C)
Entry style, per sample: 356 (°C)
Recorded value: 34 (°C)
